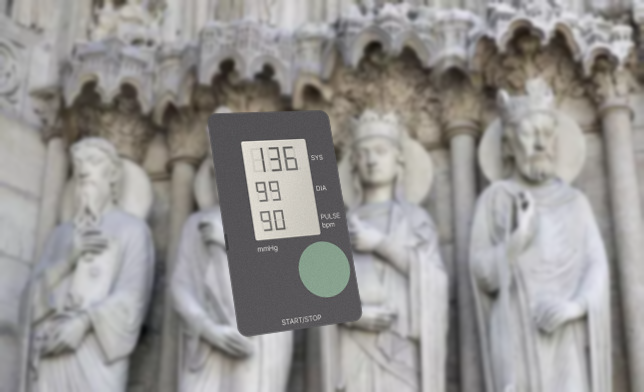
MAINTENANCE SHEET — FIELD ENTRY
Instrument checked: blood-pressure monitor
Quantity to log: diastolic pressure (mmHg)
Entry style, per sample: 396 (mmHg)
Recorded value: 99 (mmHg)
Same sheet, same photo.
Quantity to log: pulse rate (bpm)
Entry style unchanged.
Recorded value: 90 (bpm)
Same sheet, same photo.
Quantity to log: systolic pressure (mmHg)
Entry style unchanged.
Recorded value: 136 (mmHg)
